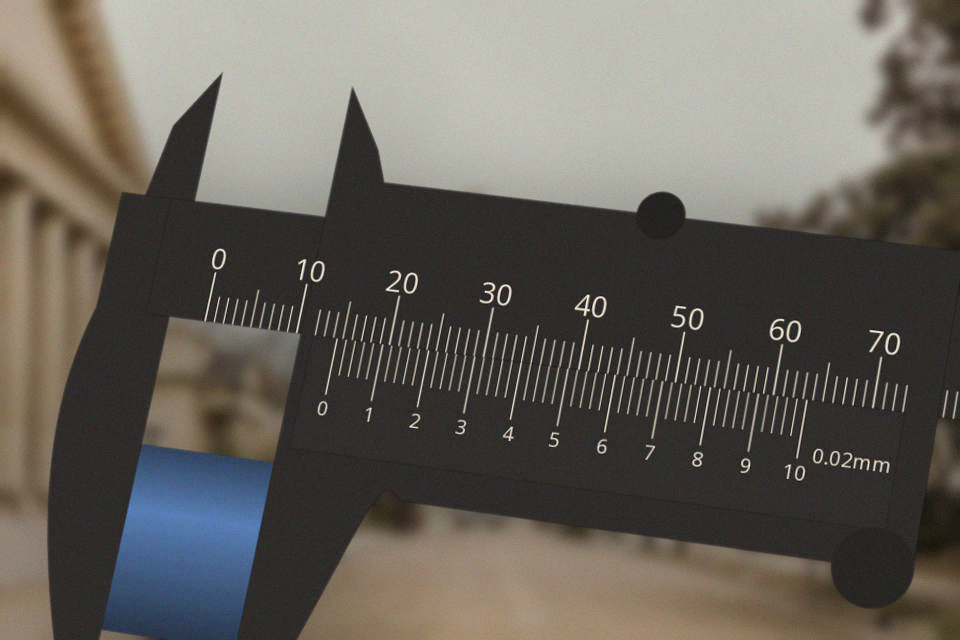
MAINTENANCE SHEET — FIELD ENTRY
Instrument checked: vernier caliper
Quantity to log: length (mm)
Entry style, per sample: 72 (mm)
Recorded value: 14.4 (mm)
